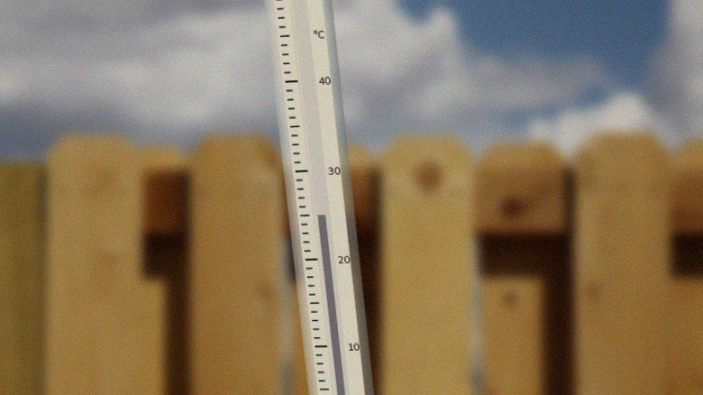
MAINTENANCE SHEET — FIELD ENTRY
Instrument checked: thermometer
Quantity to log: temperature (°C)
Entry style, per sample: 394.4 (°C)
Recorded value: 25 (°C)
